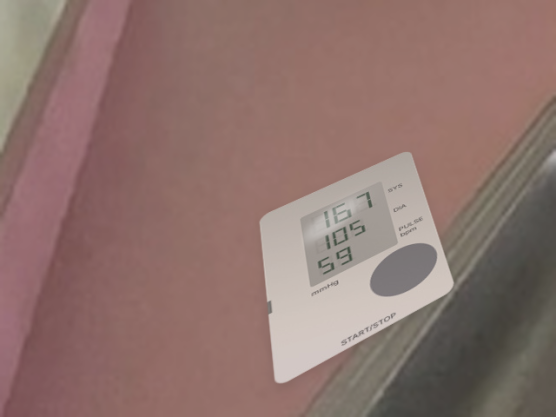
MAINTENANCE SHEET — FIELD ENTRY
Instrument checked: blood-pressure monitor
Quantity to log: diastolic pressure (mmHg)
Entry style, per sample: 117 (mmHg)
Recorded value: 105 (mmHg)
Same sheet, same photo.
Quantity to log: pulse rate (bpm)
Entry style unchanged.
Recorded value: 59 (bpm)
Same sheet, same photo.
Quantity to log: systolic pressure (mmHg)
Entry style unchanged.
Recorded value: 167 (mmHg)
